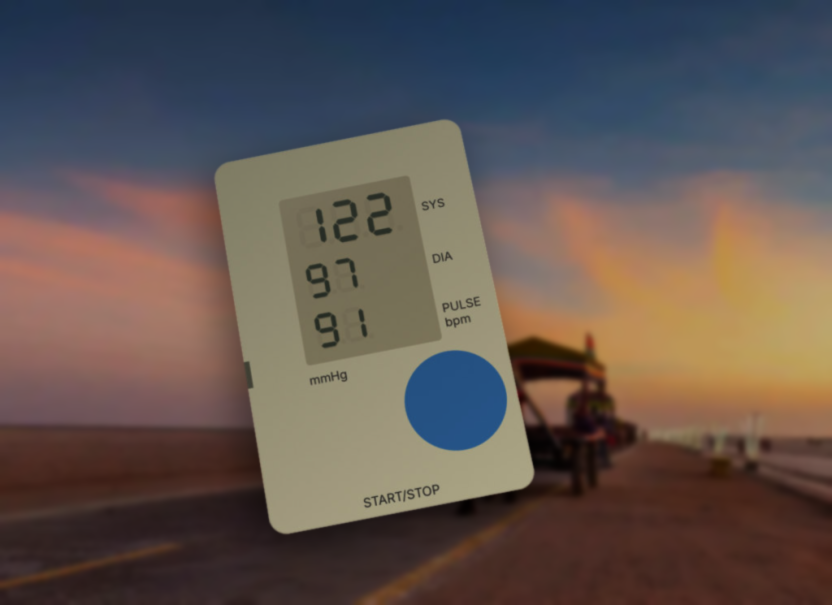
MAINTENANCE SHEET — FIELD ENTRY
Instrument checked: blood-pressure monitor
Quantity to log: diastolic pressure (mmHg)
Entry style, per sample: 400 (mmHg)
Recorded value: 97 (mmHg)
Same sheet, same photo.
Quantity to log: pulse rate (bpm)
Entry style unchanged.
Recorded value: 91 (bpm)
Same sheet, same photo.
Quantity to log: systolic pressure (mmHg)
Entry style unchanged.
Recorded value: 122 (mmHg)
